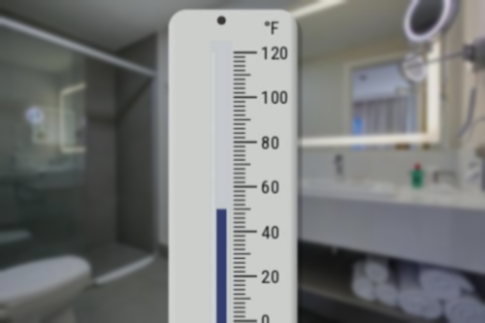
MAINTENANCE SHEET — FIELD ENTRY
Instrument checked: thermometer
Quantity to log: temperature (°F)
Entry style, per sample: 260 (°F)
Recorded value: 50 (°F)
